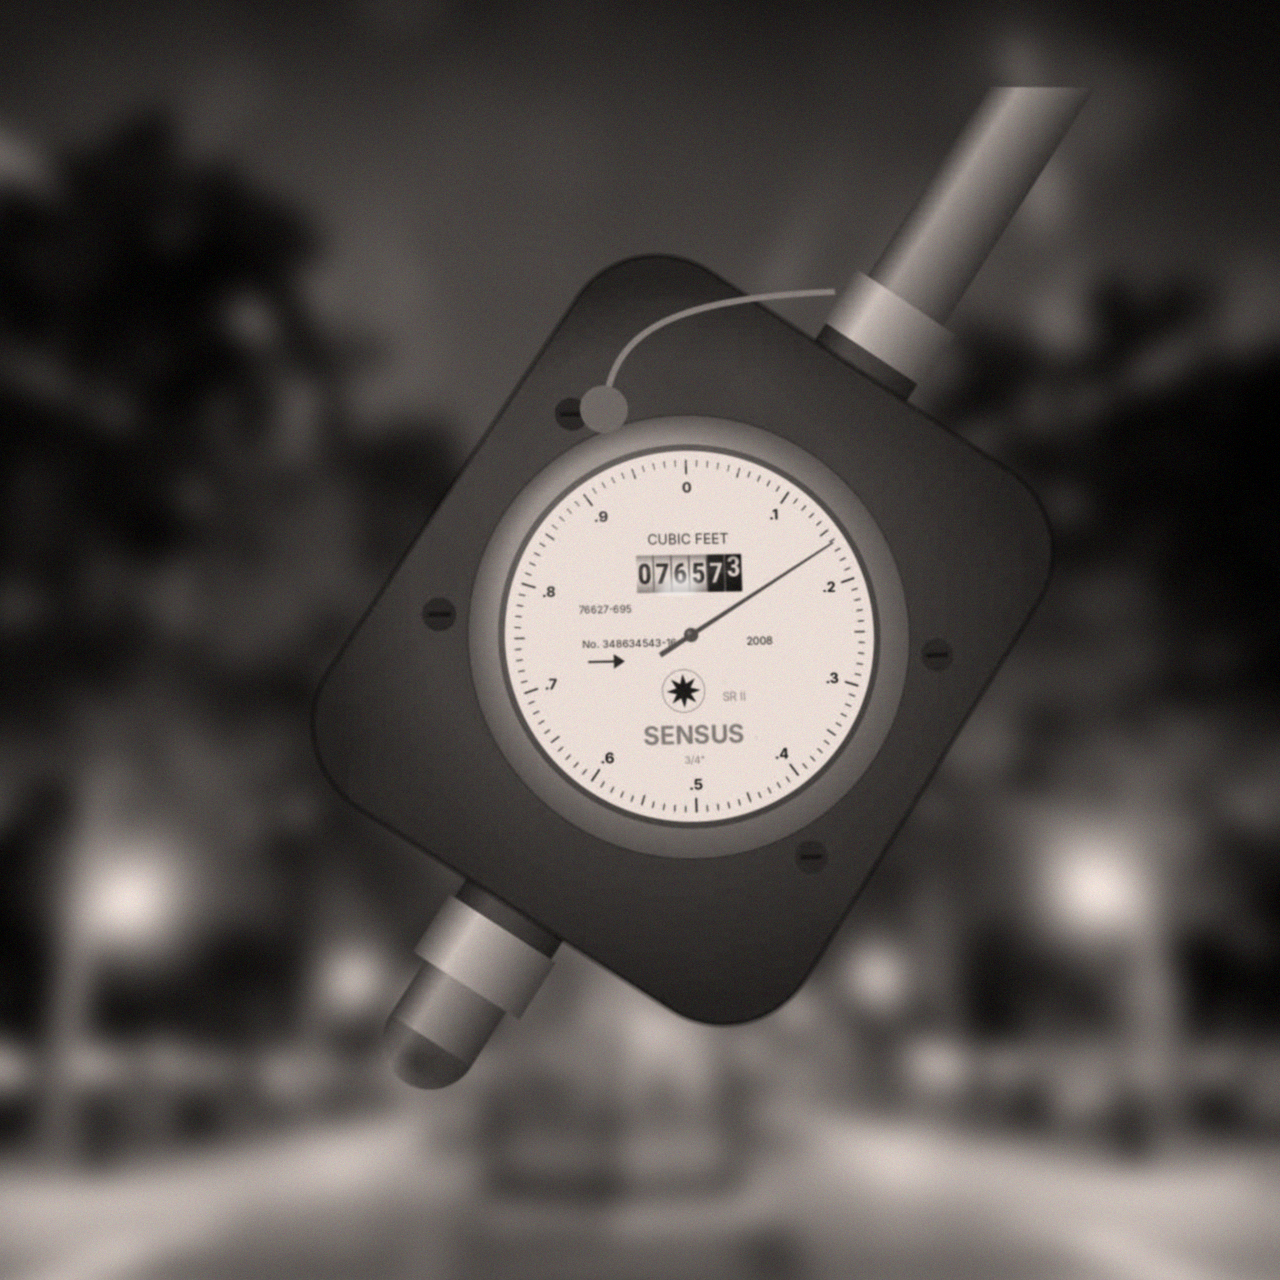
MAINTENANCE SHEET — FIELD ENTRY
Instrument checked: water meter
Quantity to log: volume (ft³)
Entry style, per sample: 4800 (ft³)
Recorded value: 76573.16 (ft³)
